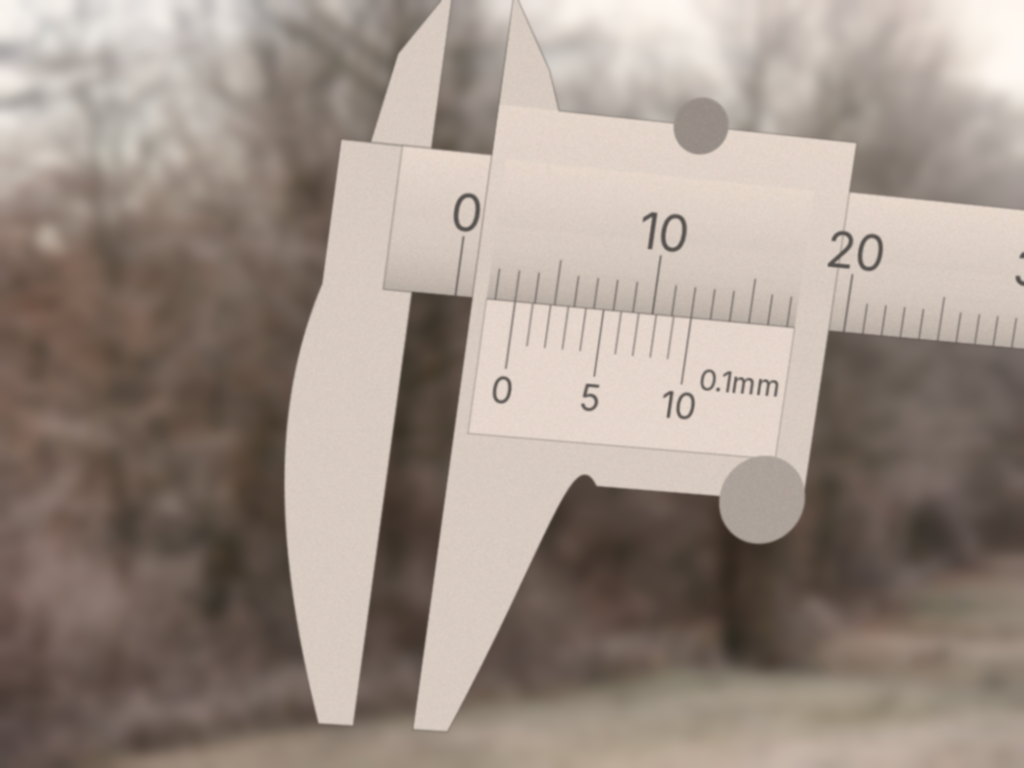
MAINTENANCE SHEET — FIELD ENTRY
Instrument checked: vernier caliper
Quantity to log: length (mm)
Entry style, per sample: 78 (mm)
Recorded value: 3.0 (mm)
